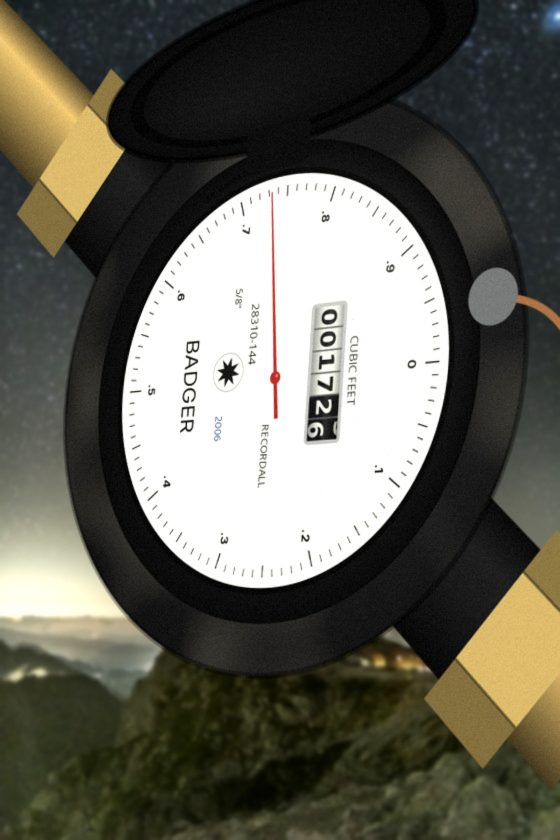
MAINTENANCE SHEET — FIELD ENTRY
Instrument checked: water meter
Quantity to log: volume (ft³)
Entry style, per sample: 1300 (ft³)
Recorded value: 1725.73 (ft³)
